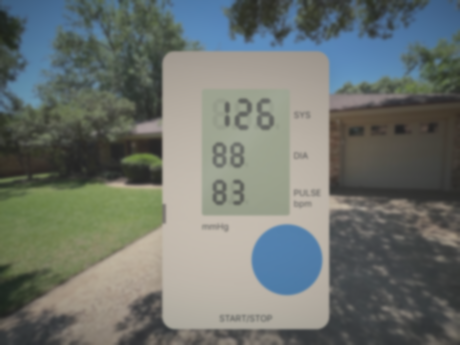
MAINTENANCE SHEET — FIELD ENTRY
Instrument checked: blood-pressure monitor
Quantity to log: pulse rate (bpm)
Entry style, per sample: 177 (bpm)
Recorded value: 83 (bpm)
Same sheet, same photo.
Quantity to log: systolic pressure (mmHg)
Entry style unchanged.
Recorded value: 126 (mmHg)
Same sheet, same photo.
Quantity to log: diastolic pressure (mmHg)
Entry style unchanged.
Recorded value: 88 (mmHg)
